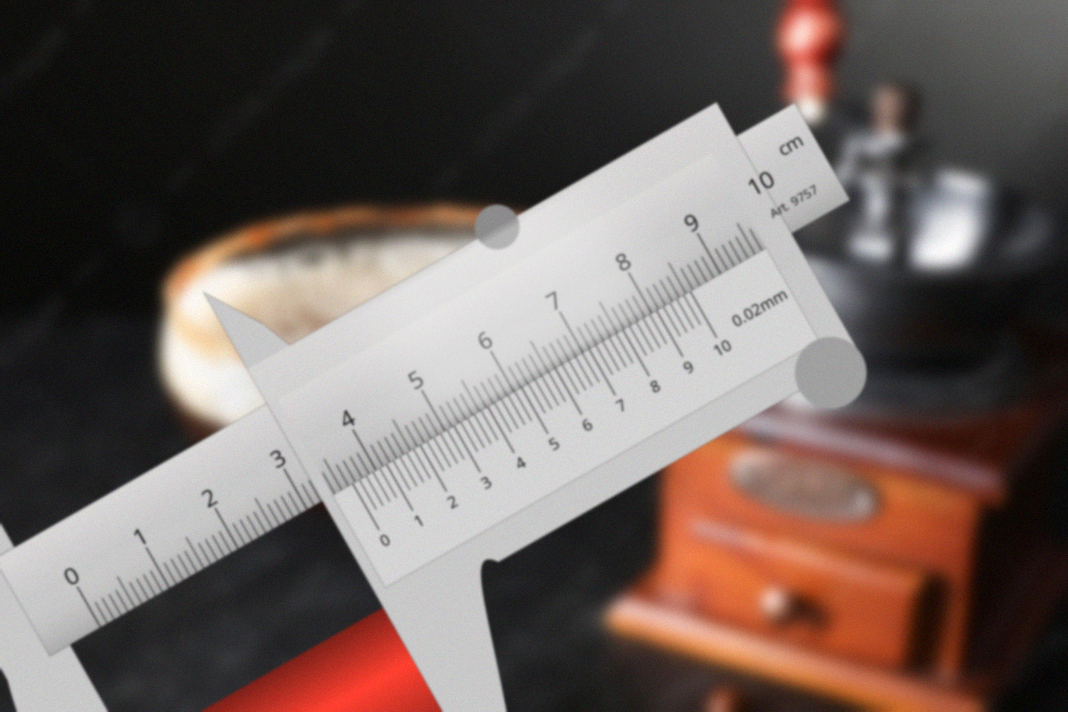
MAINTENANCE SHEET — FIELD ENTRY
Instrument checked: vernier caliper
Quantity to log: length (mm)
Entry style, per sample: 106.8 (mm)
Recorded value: 36.6 (mm)
